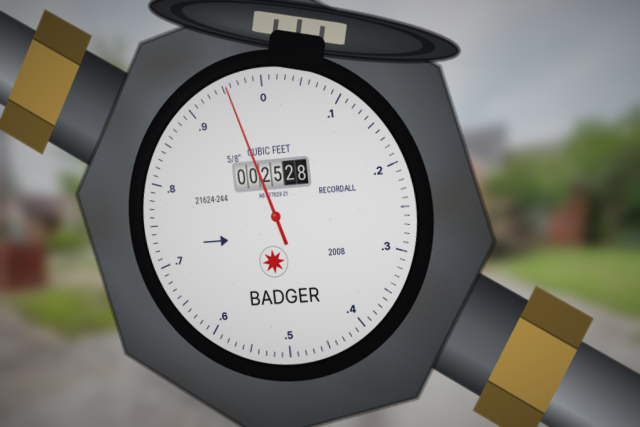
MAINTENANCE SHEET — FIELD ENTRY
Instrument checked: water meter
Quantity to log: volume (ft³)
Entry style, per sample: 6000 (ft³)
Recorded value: 2527.95 (ft³)
